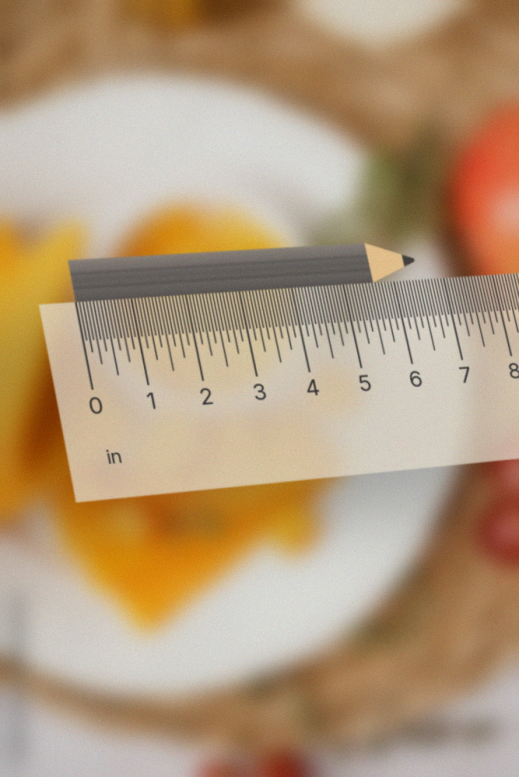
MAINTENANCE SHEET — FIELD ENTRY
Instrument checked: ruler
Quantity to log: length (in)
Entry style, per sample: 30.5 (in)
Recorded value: 6.5 (in)
